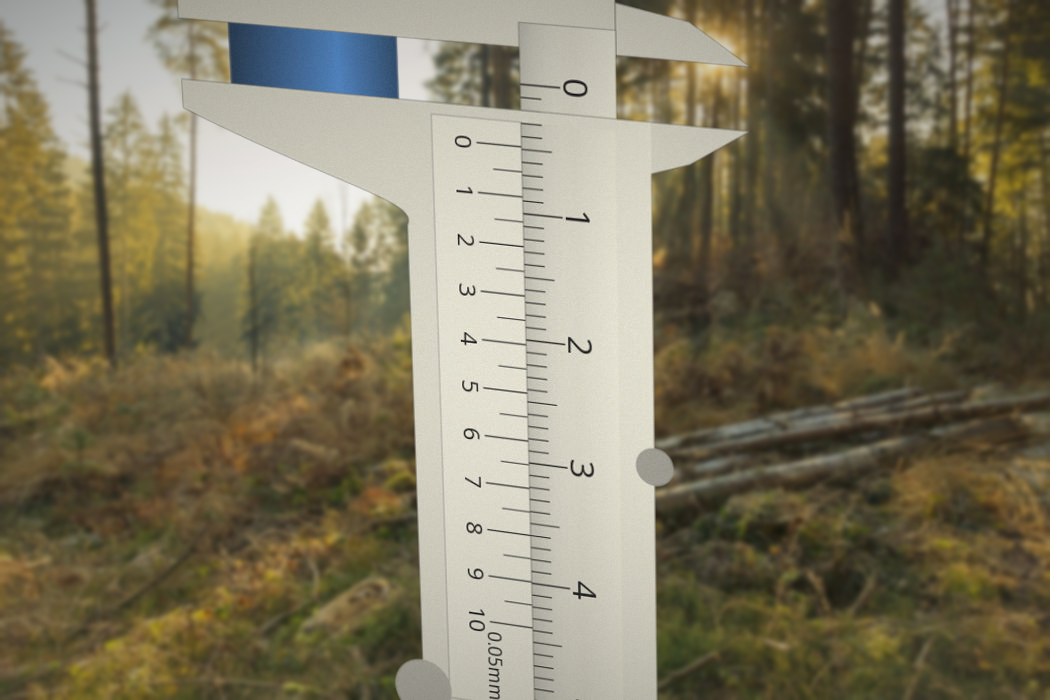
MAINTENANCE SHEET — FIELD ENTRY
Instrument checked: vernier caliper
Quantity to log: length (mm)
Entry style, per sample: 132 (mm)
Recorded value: 4.8 (mm)
